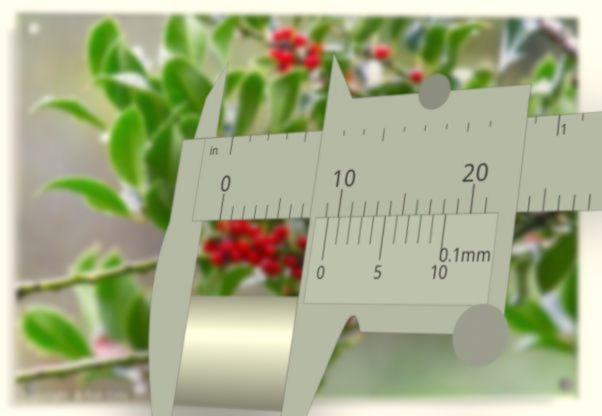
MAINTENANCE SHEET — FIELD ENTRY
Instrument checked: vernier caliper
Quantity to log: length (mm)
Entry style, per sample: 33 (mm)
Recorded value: 9.2 (mm)
